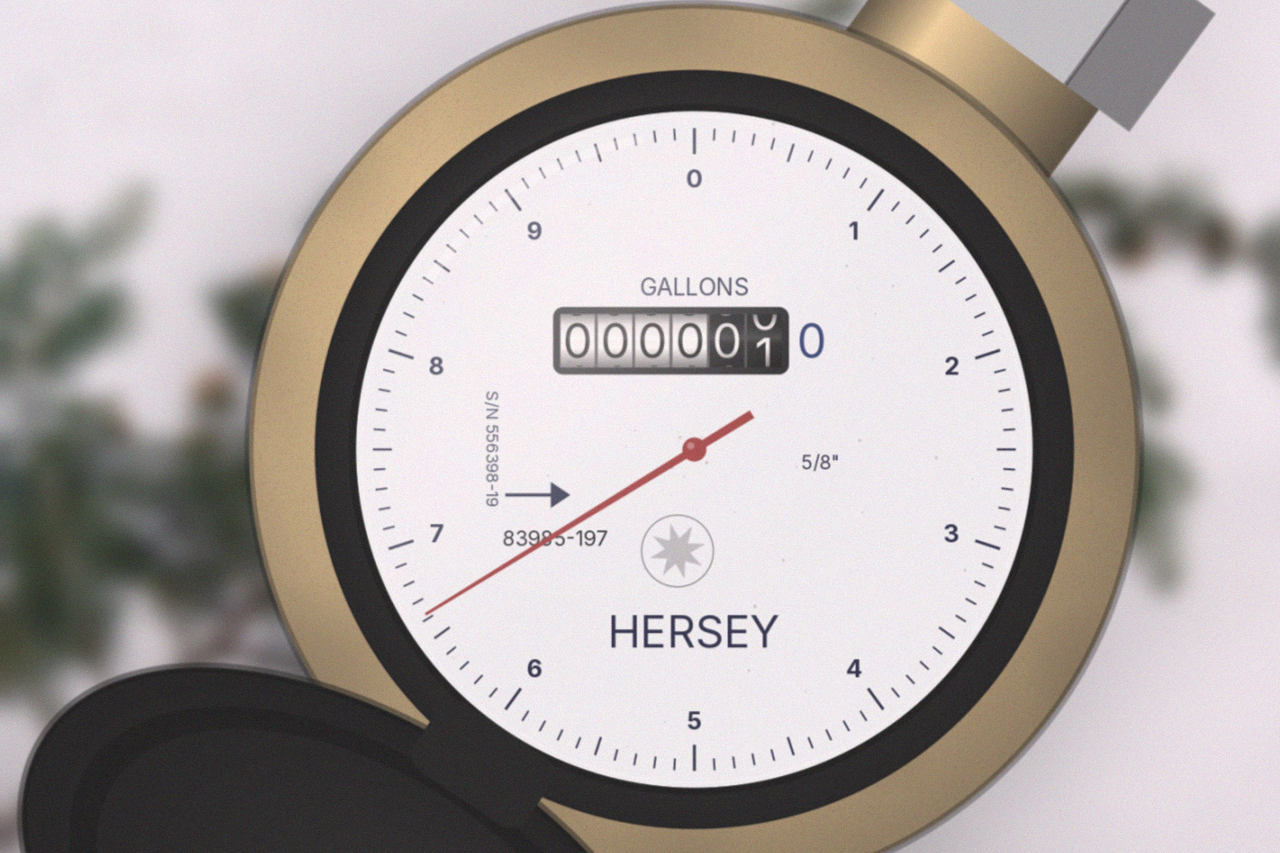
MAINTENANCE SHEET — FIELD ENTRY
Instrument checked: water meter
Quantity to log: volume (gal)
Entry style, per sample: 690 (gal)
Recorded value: 6.6 (gal)
